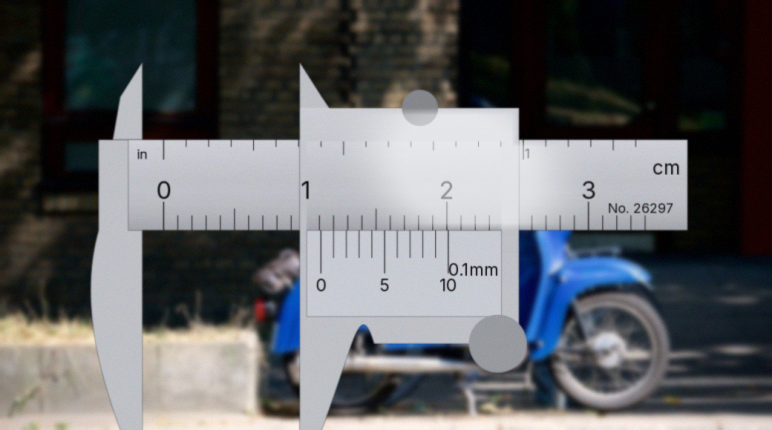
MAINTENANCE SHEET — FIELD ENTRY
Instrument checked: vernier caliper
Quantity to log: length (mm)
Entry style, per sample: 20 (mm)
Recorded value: 11.1 (mm)
